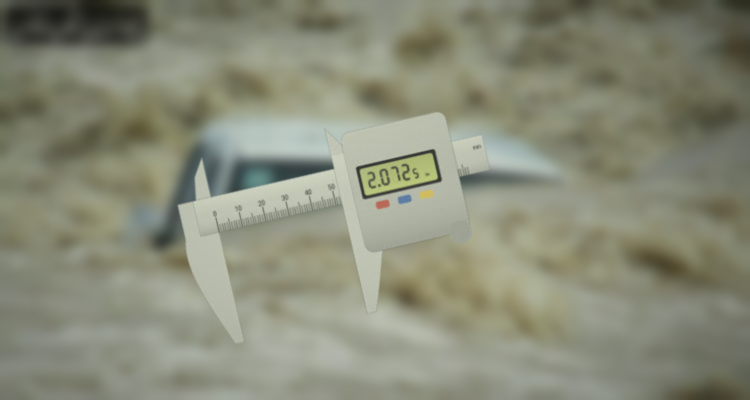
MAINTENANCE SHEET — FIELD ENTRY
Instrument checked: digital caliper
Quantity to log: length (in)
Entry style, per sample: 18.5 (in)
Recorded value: 2.0725 (in)
